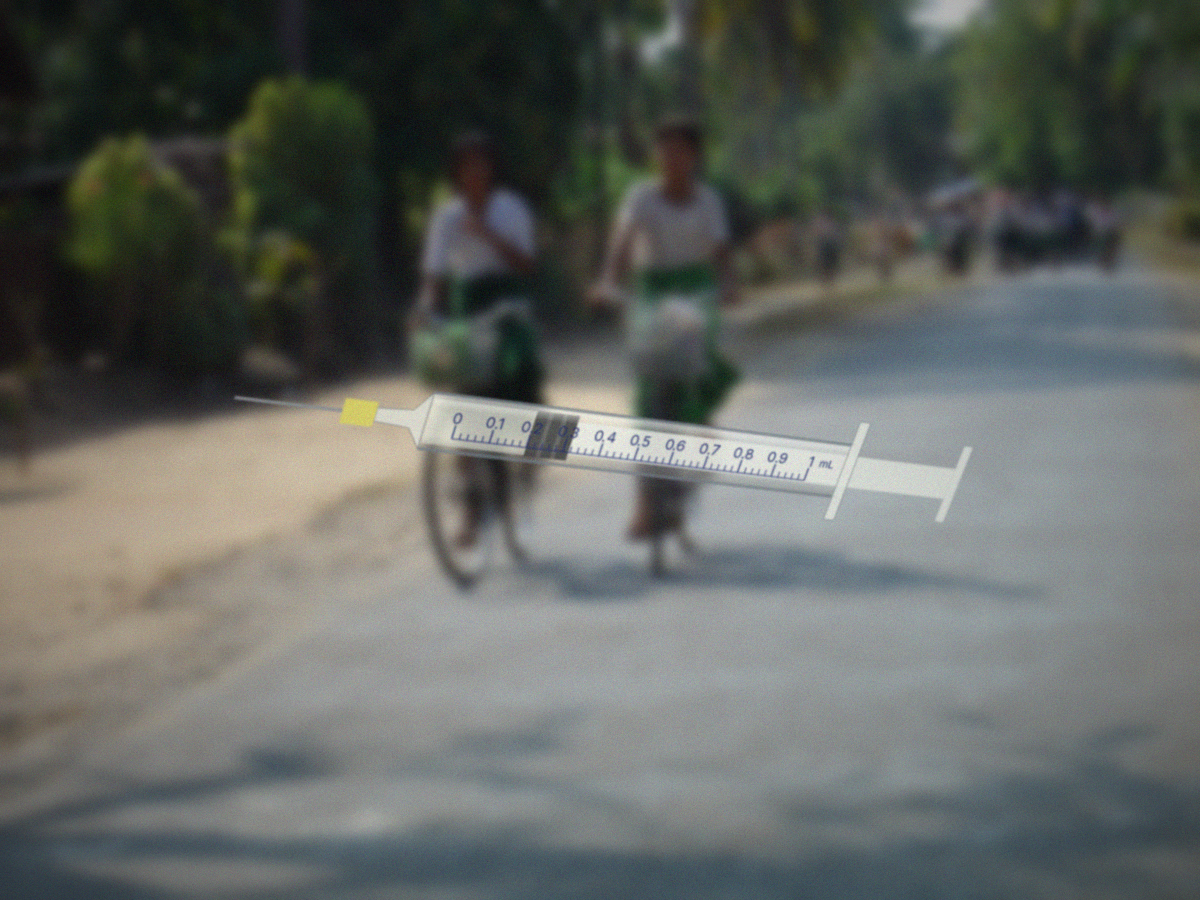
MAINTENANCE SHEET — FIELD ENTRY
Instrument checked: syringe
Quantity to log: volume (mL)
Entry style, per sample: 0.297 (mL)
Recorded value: 0.2 (mL)
